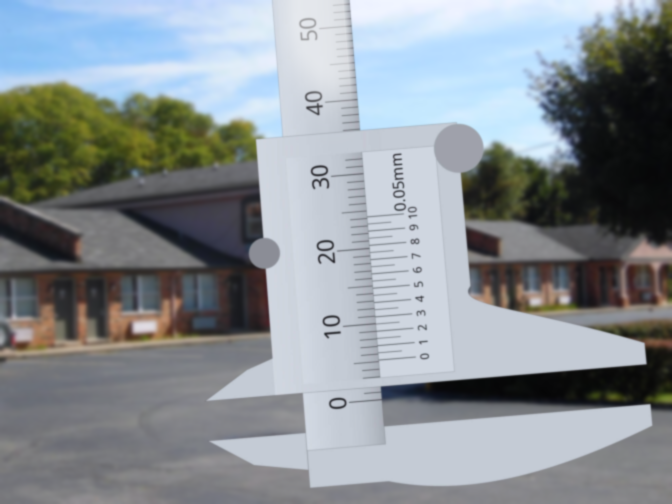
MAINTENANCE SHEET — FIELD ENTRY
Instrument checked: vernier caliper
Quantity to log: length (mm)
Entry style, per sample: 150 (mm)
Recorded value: 5.2 (mm)
